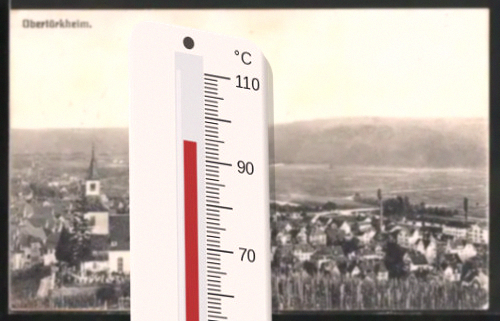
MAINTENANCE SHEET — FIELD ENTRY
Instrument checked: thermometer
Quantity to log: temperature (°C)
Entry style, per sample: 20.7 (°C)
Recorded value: 94 (°C)
